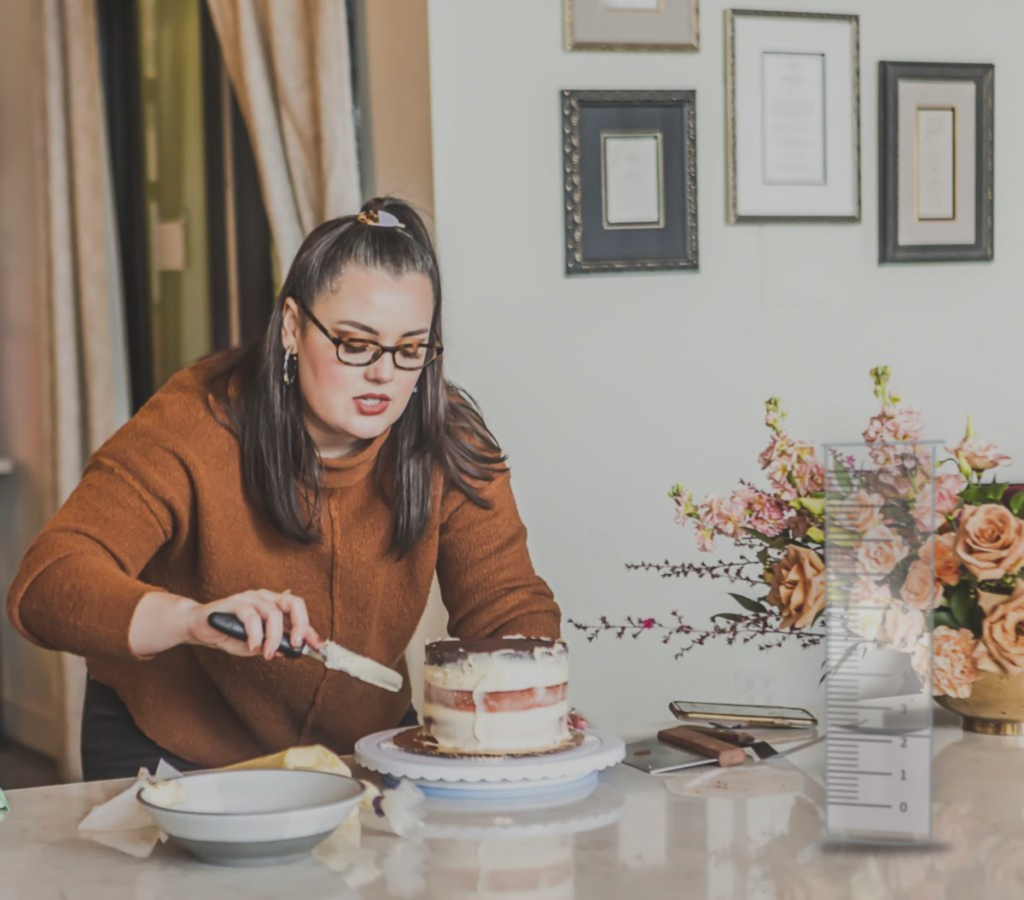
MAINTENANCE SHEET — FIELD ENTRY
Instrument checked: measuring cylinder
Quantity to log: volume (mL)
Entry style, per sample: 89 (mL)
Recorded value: 2.2 (mL)
